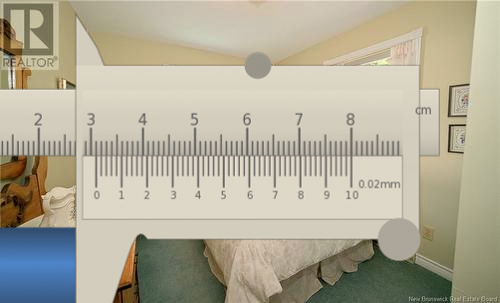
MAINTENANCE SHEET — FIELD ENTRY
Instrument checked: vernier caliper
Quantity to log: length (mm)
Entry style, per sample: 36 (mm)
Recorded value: 31.0 (mm)
